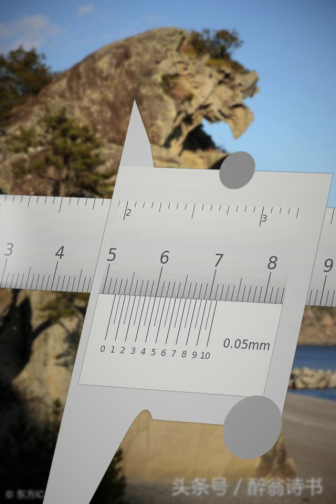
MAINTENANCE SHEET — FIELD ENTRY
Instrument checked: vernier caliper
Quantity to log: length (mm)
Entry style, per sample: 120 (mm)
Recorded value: 52.4 (mm)
